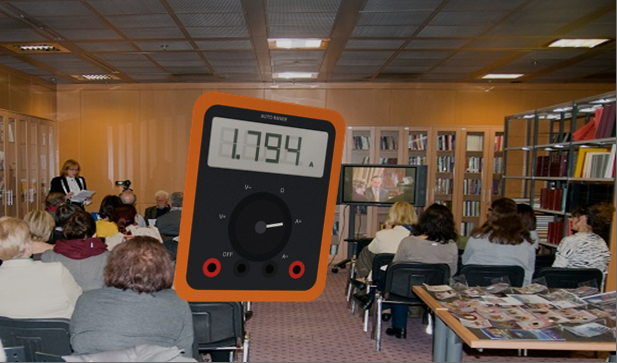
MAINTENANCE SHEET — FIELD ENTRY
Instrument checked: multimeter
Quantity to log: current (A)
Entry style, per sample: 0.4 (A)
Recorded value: 1.794 (A)
